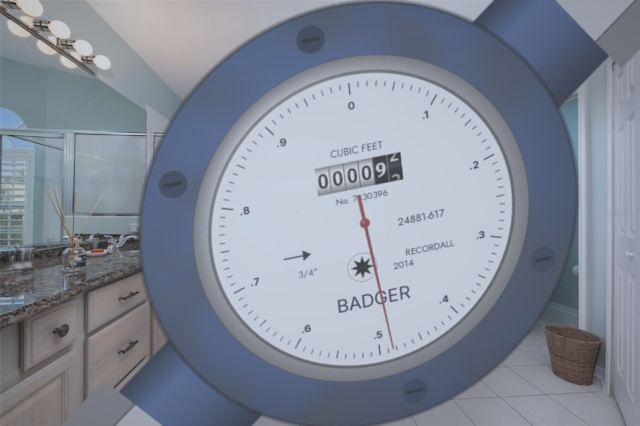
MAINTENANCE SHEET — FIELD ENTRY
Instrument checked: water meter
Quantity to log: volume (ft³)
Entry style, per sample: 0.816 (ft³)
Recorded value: 92.48 (ft³)
